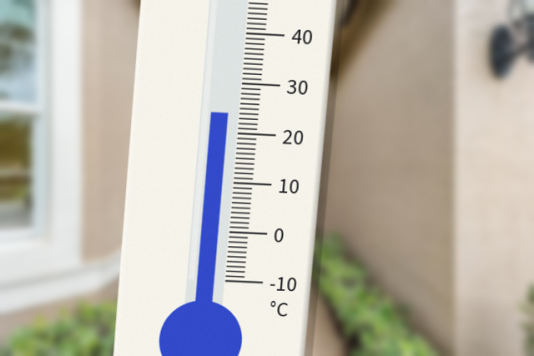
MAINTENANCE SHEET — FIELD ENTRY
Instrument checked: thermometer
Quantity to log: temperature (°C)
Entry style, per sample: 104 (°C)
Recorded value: 24 (°C)
